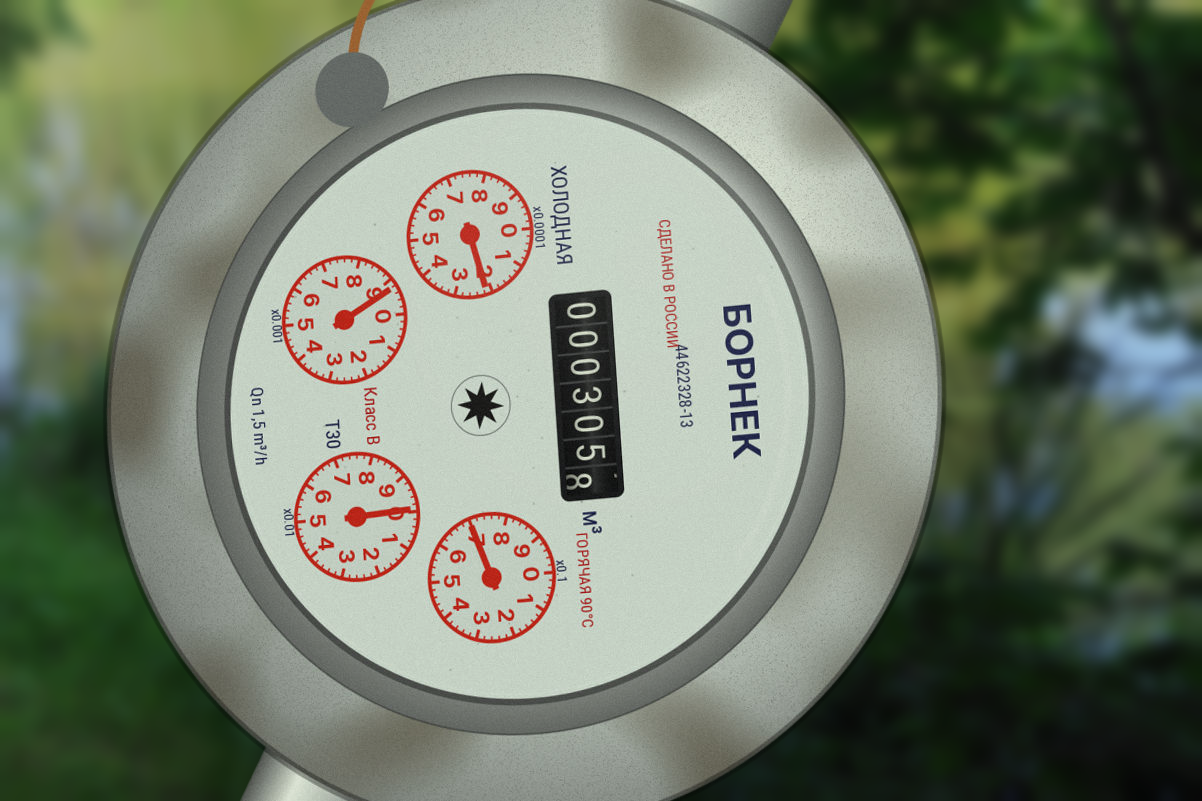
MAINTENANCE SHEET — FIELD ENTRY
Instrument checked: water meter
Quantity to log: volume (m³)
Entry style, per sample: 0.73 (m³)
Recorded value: 3057.6992 (m³)
